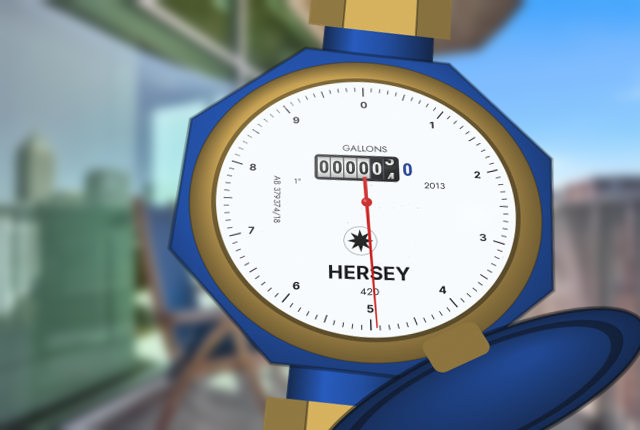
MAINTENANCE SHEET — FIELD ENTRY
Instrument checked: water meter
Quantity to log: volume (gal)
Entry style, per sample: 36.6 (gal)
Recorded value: 34.9 (gal)
